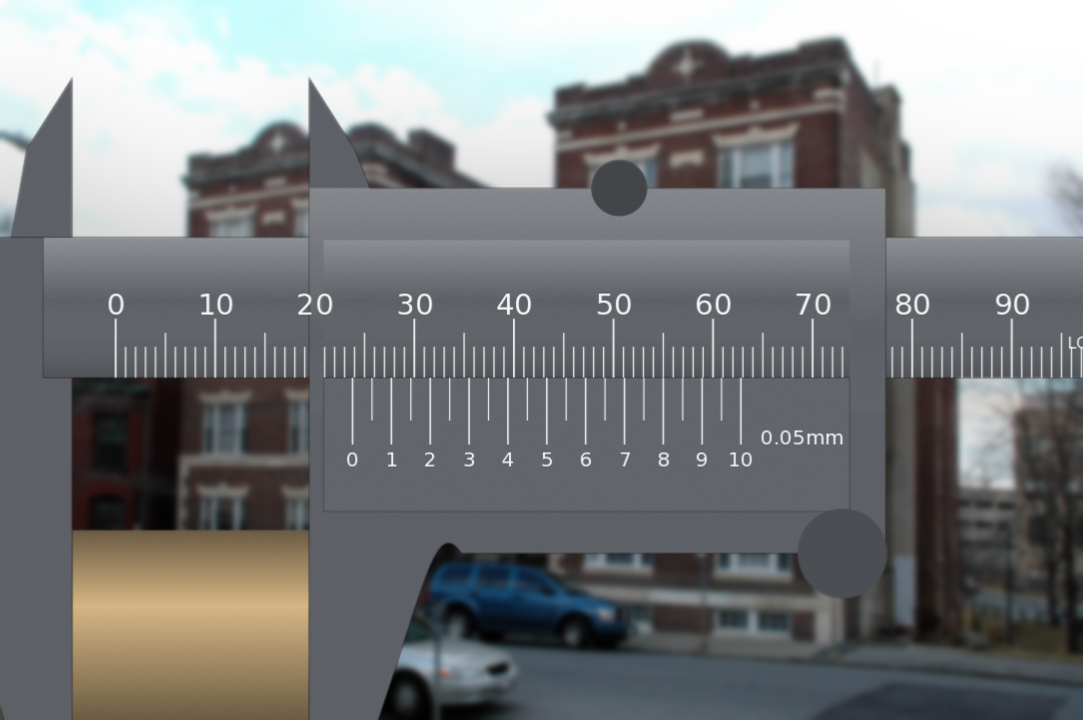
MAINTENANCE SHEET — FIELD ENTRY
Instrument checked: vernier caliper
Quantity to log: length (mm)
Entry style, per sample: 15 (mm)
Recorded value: 23.8 (mm)
